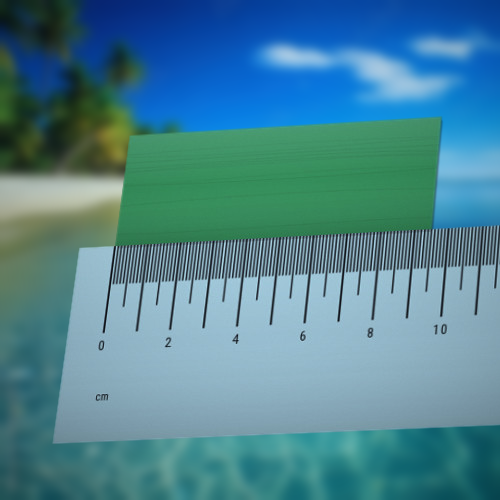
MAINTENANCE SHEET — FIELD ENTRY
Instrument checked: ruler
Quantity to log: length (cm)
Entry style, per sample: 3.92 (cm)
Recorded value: 9.5 (cm)
